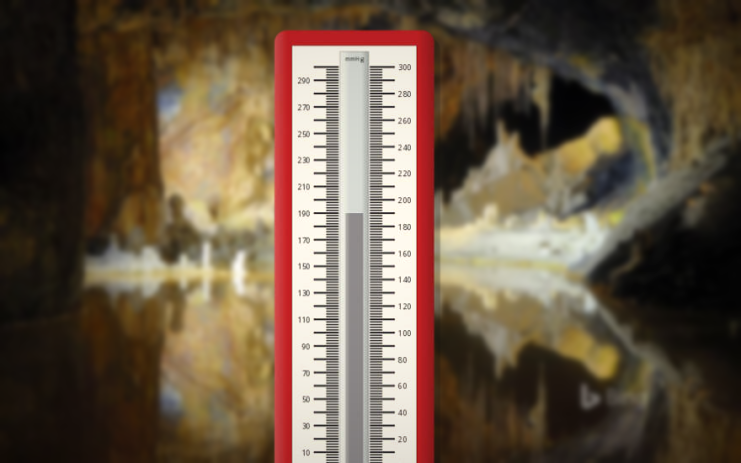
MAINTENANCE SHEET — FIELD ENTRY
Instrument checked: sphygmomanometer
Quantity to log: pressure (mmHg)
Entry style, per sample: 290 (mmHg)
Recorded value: 190 (mmHg)
